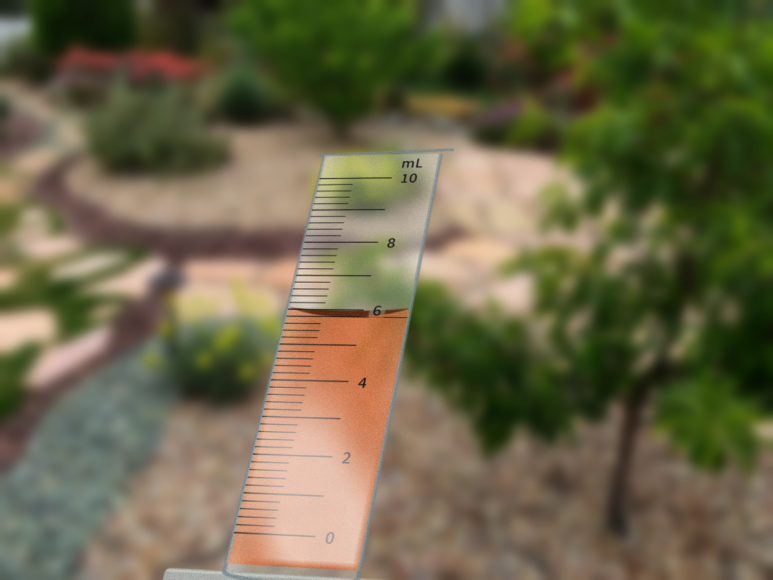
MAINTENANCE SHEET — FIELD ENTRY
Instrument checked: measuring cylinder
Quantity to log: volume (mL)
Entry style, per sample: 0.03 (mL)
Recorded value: 5.8 (mL)
